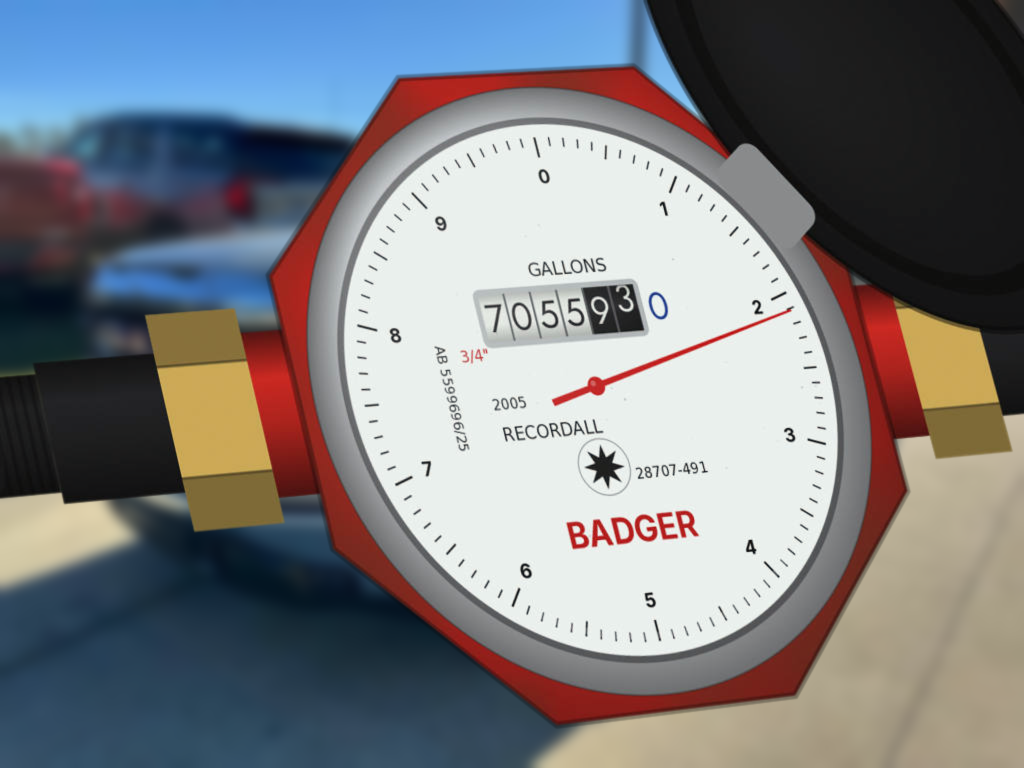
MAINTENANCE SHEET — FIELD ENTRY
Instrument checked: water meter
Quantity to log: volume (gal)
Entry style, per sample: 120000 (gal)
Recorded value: 7055932.1 (gal)
